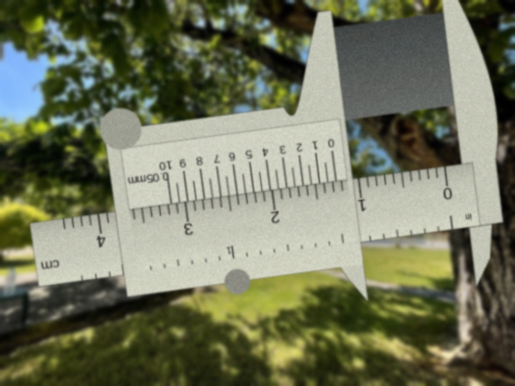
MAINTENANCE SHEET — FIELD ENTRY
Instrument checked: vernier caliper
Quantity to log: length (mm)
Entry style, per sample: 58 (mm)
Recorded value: 12.6 (mm)
